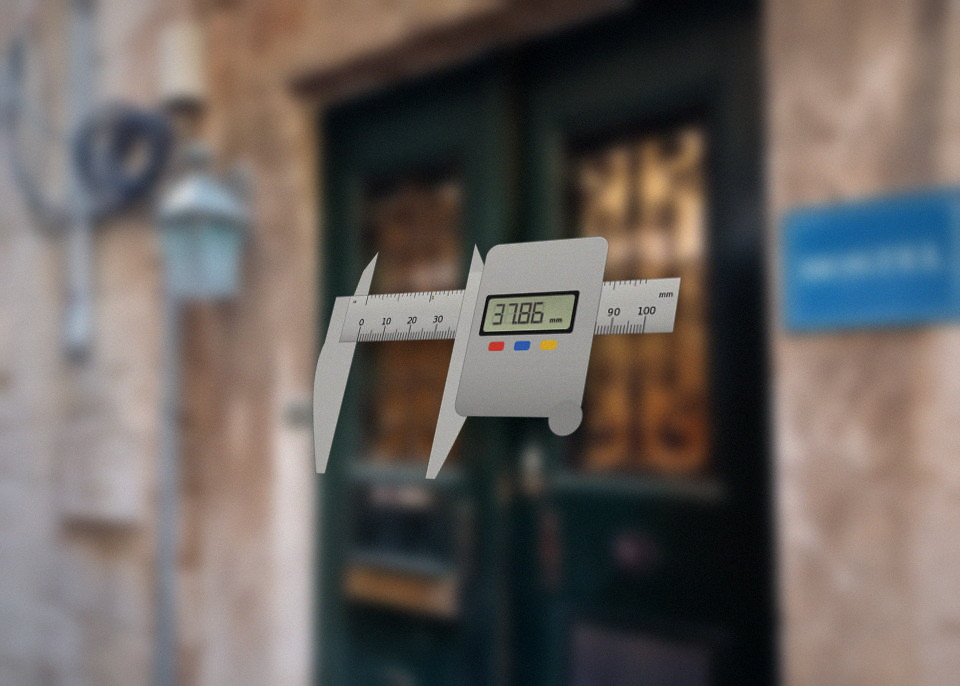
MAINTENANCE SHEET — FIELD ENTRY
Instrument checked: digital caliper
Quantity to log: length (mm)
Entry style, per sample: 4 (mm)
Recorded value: 37.86 (mm)
